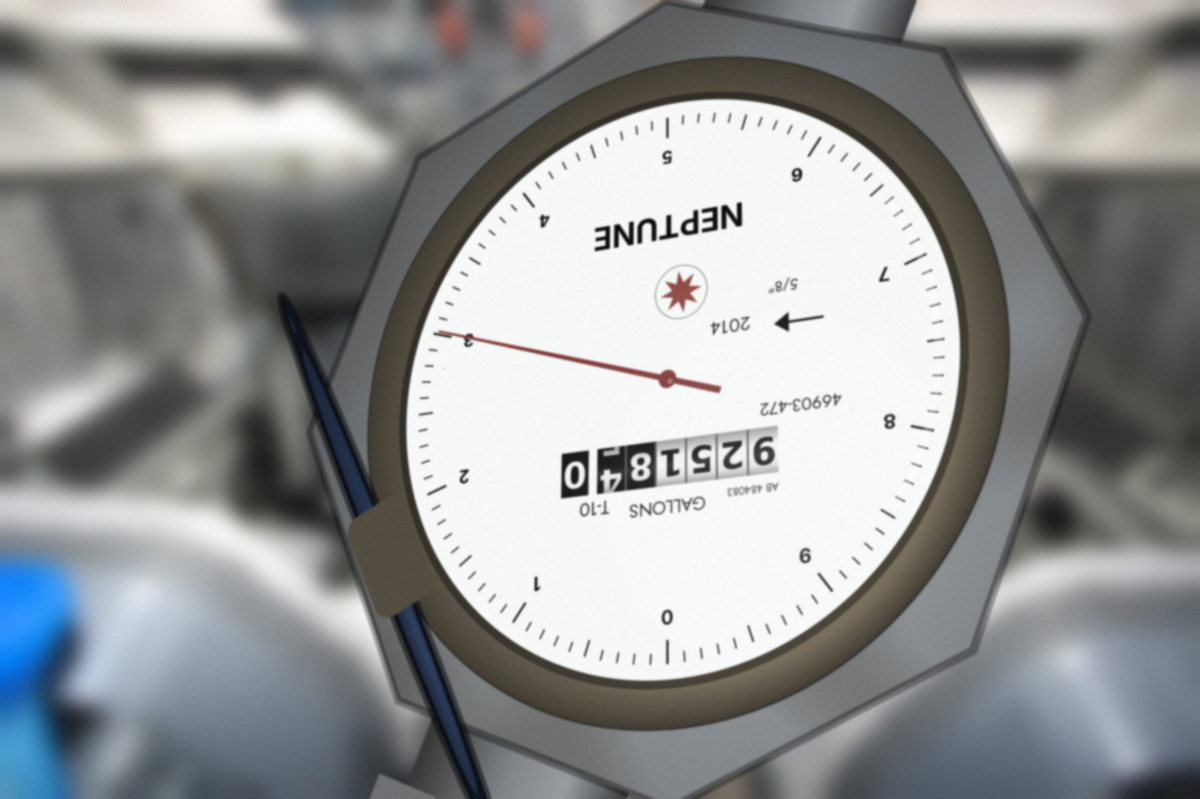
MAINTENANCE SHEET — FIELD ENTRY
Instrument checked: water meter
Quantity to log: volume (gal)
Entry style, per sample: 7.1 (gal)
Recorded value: 9251843.0 (gal)
